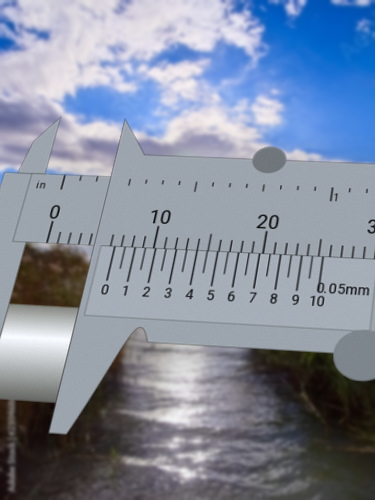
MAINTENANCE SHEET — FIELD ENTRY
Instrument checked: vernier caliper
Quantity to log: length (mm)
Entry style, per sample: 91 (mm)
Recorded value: 6.4 (mm)
